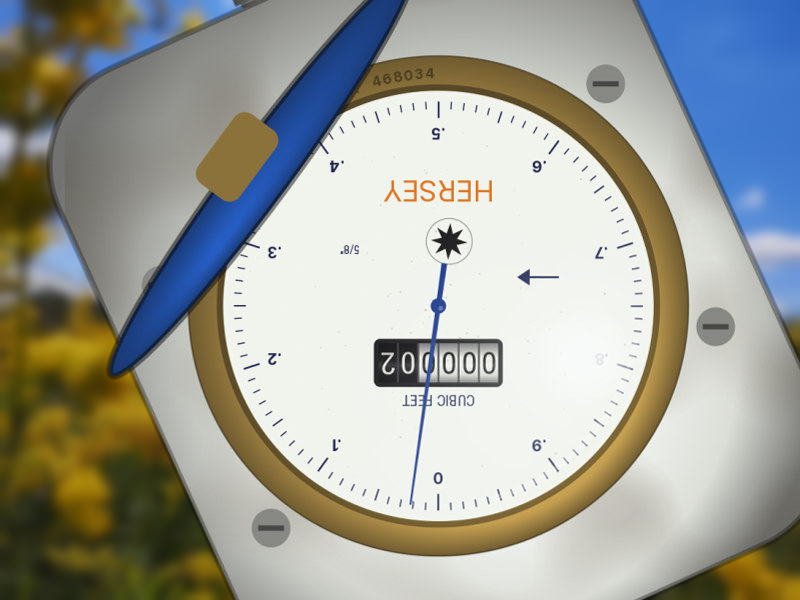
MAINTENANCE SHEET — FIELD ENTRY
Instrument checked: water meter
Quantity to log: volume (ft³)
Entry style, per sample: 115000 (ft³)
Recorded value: 2.02 (ft³)
